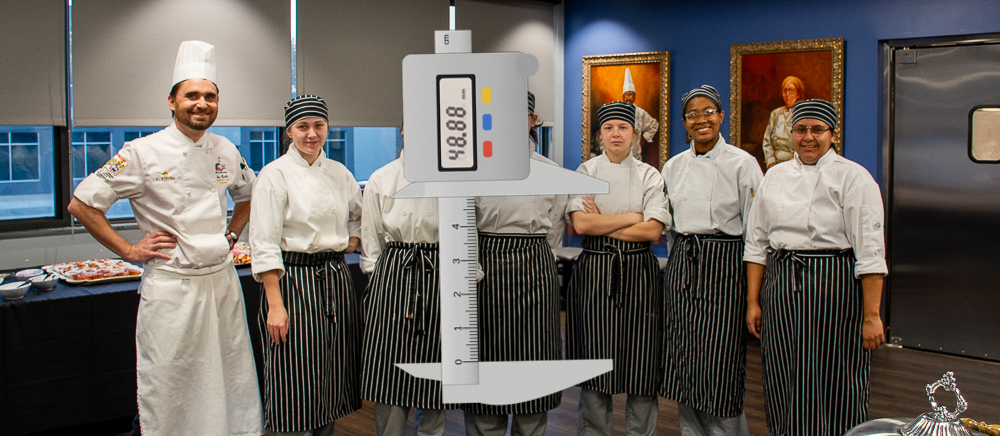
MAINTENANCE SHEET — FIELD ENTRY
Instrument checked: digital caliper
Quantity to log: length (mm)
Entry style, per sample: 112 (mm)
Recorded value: 48.88 (mm)
